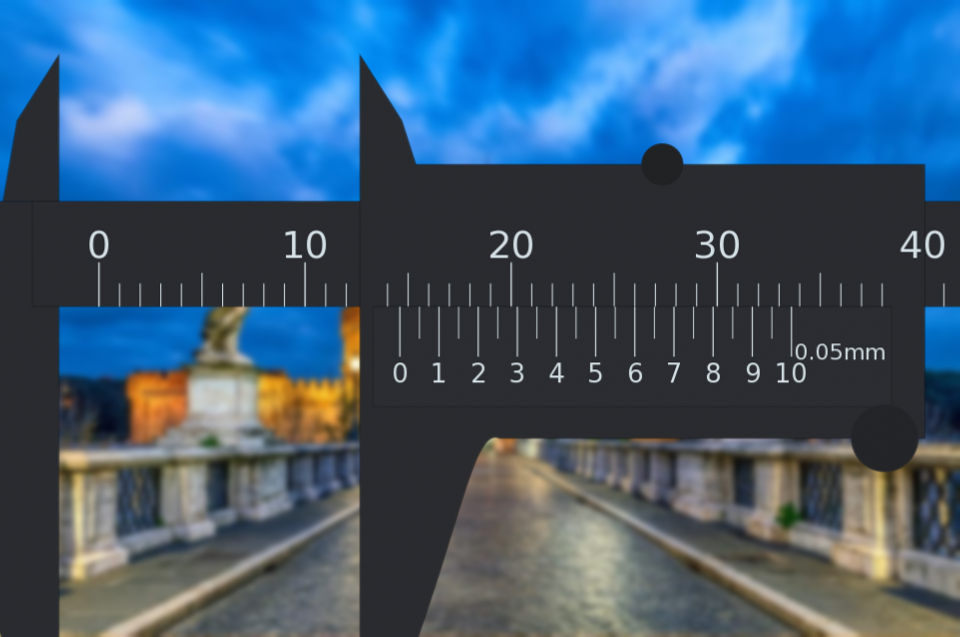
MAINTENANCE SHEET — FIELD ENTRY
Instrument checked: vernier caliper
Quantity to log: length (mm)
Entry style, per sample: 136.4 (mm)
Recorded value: 14.6 (mm)
